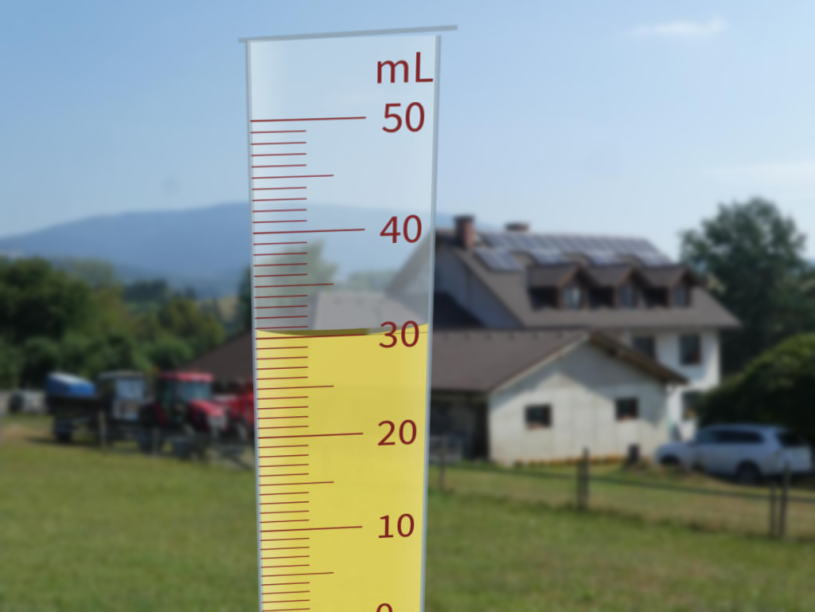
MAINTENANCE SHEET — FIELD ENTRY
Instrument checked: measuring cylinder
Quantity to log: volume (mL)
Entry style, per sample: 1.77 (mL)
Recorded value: 30 (mL)
